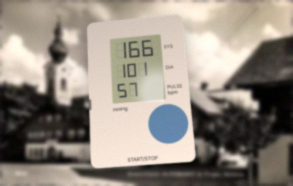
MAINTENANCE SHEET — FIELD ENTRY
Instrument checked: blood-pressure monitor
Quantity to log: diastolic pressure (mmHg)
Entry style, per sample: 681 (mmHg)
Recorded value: 101 (mmHg)
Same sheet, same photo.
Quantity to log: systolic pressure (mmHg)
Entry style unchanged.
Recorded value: 166 (mmHg)
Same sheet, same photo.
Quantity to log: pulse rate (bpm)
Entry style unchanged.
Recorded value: 57 (bpm)
